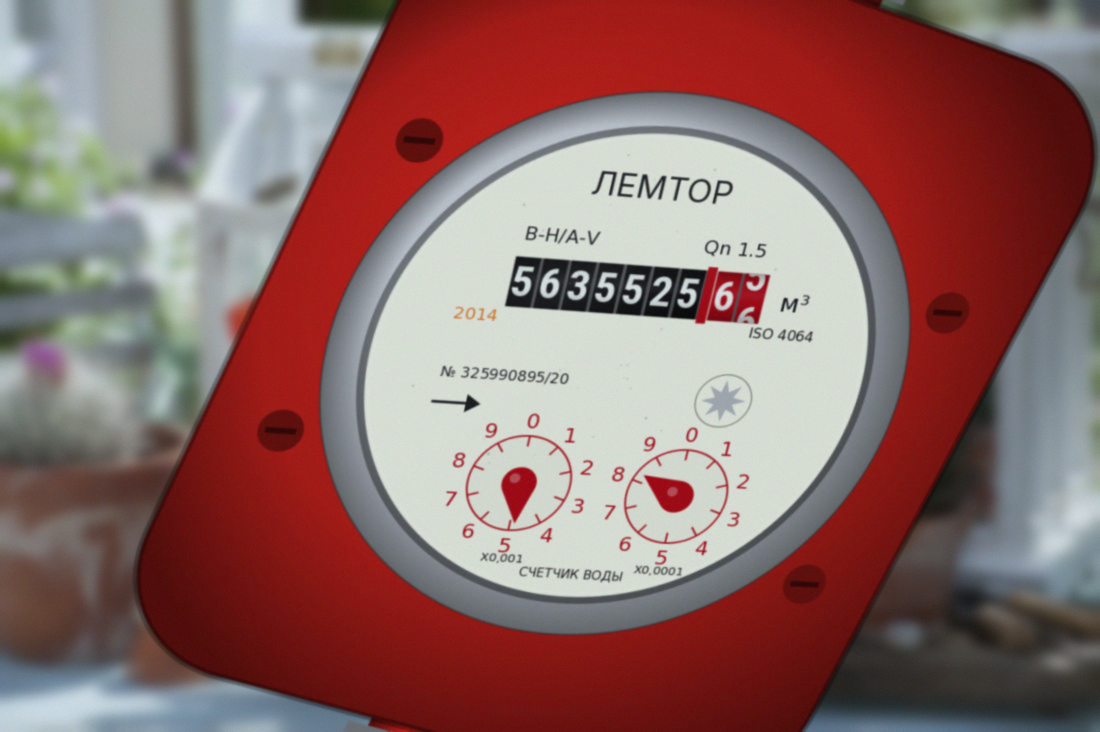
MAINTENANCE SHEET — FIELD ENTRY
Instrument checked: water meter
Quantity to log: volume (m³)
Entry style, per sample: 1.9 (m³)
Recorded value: 5635525.6548 (m³)
